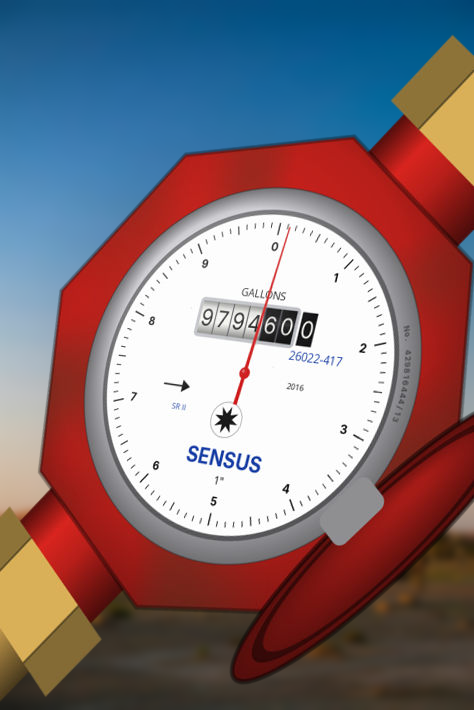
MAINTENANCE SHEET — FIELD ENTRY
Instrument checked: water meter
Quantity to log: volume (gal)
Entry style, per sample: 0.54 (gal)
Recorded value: 9794600.1 (gal)
